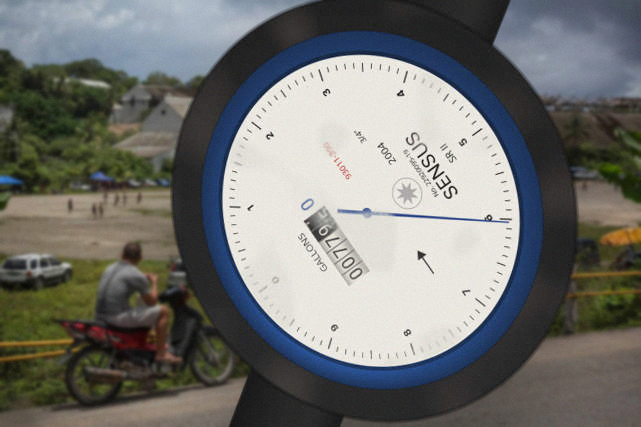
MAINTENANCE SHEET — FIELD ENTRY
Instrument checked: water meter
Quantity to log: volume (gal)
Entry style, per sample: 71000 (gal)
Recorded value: 77946.0 (gal)
